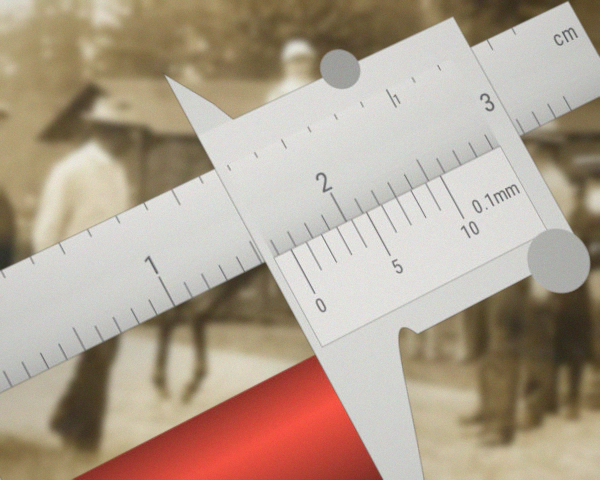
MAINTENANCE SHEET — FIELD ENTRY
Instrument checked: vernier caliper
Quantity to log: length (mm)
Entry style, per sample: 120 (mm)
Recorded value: 16.7 (mm)
